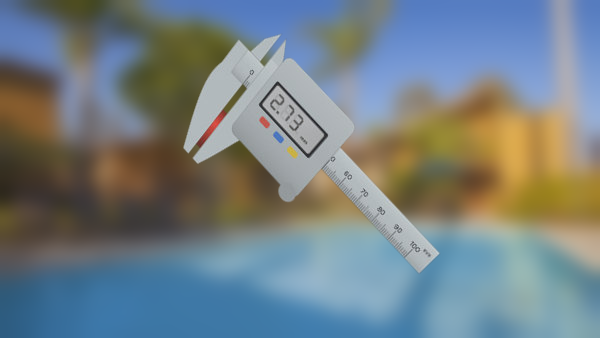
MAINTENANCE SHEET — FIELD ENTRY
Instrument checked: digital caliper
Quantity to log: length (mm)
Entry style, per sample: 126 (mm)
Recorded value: 2.73 (mm)
